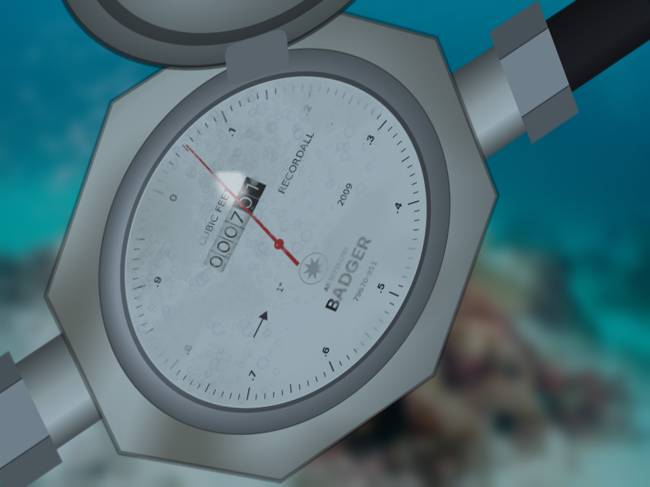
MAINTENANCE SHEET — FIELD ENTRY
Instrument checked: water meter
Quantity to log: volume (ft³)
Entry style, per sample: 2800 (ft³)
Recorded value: 701.05 (ft³)
